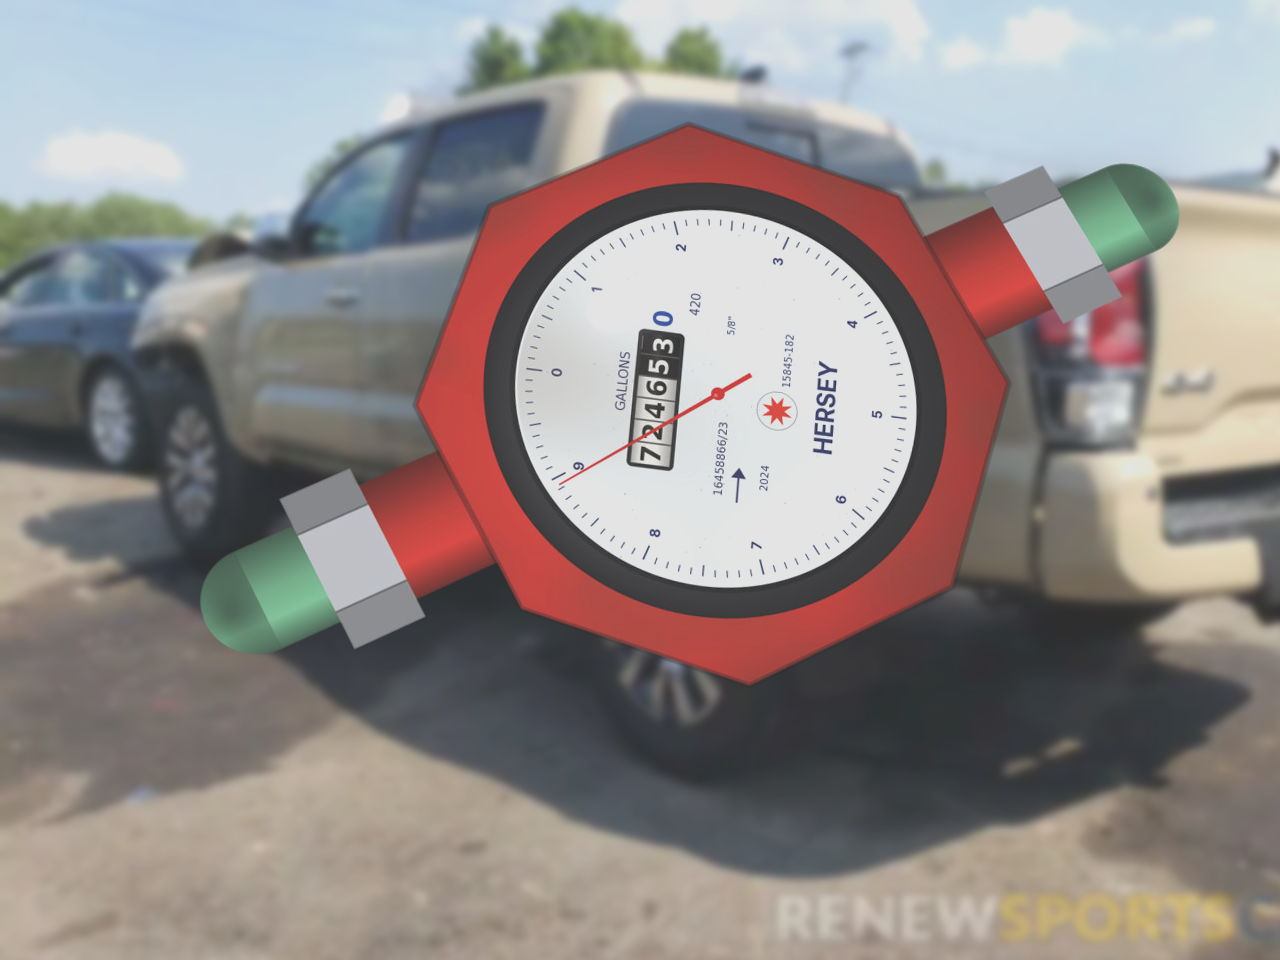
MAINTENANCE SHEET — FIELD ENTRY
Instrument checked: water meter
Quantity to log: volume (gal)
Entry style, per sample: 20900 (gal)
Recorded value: 7246528.9 (gal)
